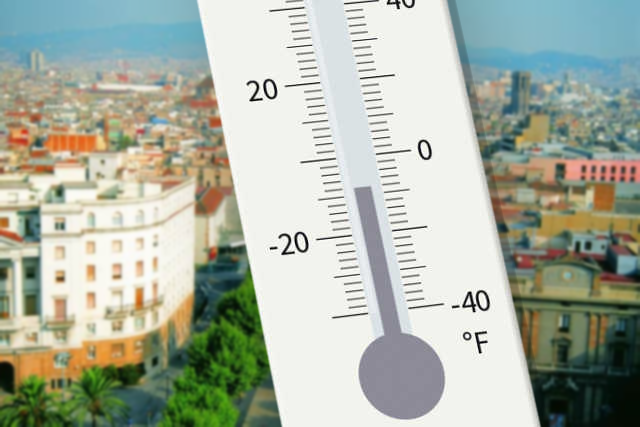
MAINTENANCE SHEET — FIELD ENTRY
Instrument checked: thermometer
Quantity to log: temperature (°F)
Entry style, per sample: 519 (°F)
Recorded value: -8 (°F)
